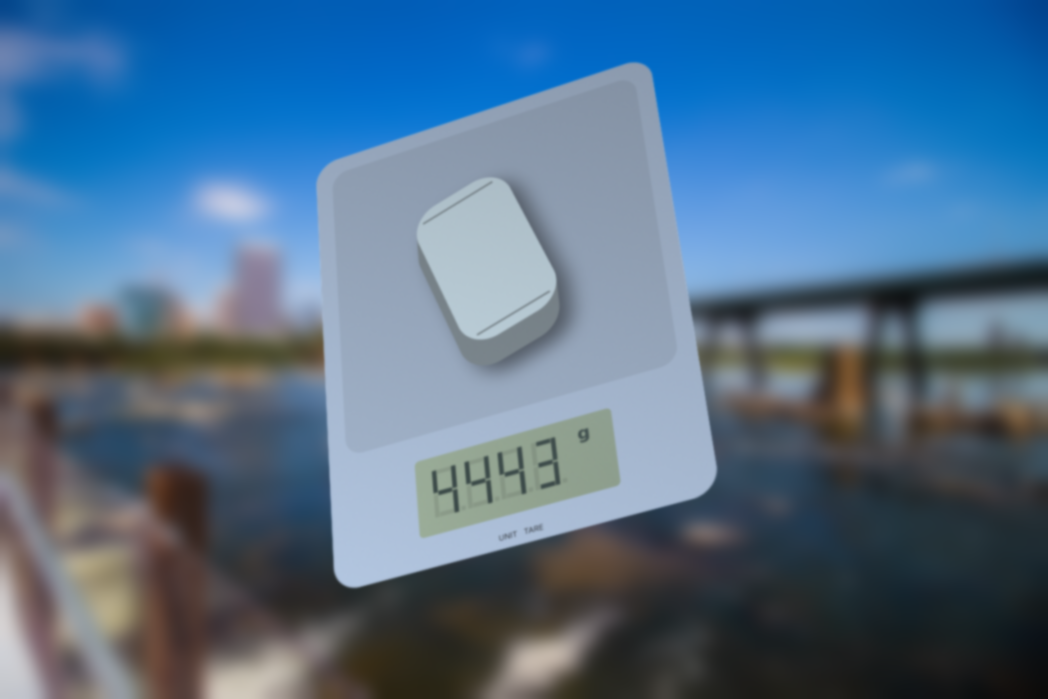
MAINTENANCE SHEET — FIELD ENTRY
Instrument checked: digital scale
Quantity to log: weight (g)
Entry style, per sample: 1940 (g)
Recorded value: 4443 (g)
